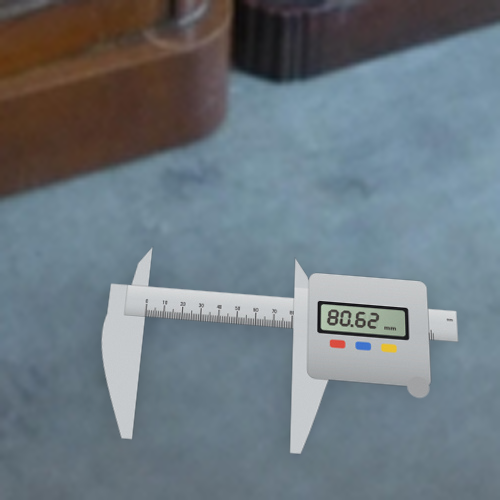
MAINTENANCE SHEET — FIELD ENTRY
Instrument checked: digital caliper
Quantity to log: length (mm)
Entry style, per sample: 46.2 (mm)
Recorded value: 80.62 (mm)
